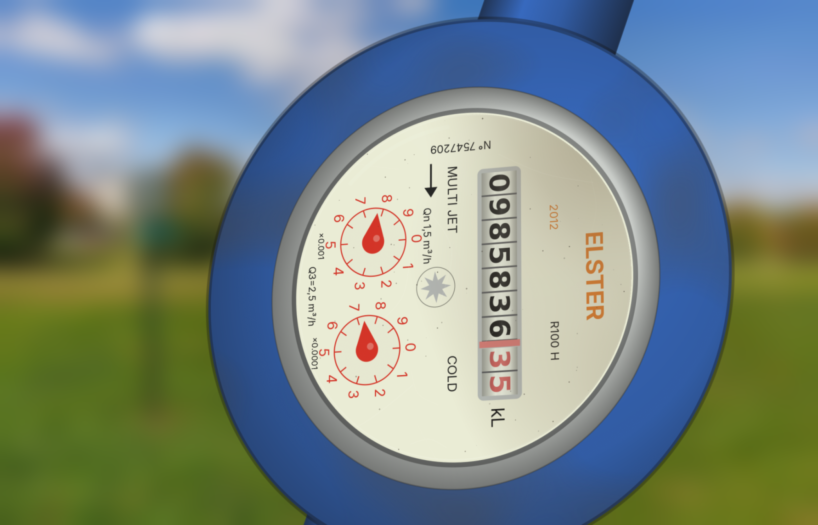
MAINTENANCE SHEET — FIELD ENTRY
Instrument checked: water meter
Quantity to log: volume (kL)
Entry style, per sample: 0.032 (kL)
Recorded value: 985836.3577 (kL)
